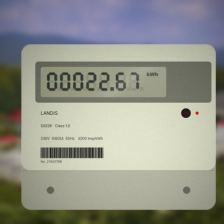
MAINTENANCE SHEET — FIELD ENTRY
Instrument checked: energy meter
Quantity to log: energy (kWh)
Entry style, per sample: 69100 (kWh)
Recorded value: 22.67 (kWh)
